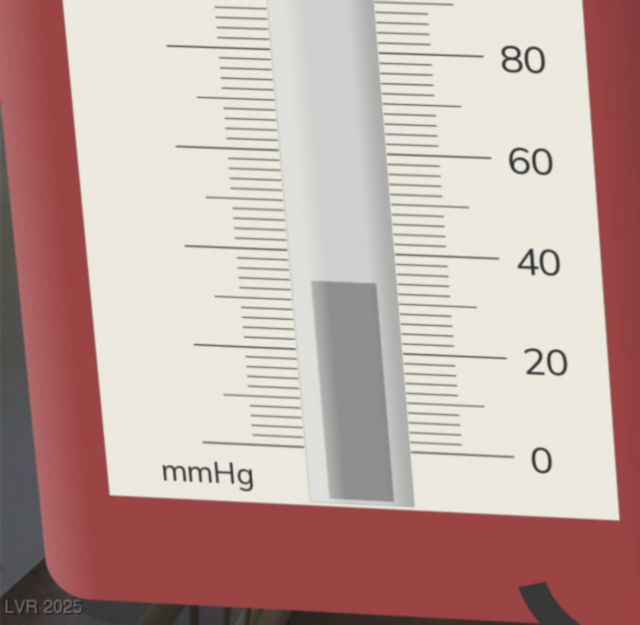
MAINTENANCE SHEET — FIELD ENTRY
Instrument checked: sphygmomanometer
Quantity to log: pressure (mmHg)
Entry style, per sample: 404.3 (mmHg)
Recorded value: 34 (mmHg)
